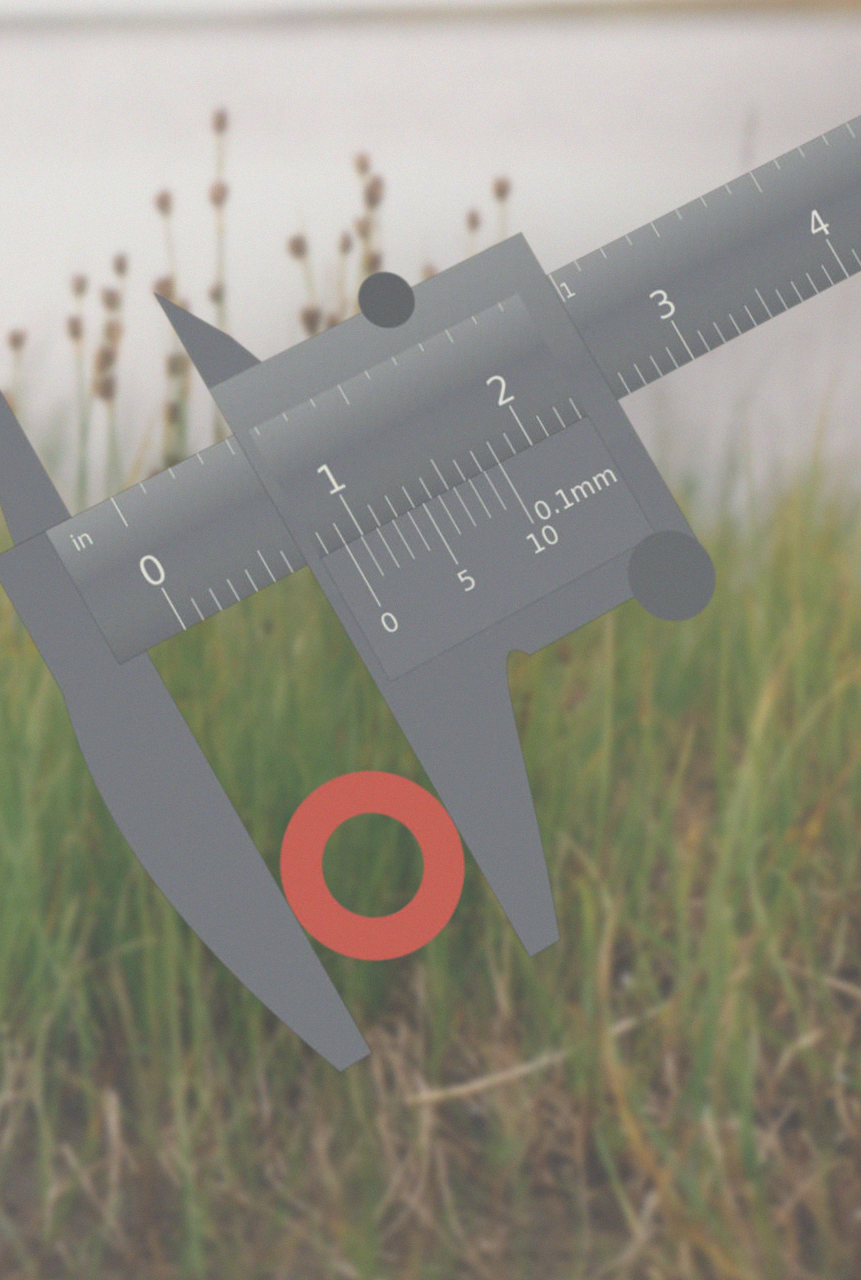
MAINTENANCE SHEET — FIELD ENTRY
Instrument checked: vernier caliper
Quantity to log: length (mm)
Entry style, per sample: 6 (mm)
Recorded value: 9.0 (mm)
